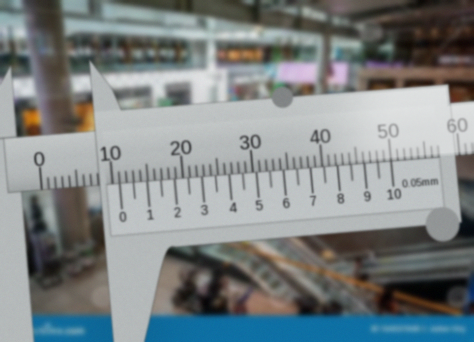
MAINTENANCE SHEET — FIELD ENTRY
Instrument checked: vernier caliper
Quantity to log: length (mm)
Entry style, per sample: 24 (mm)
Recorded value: 11.0 (mm)
